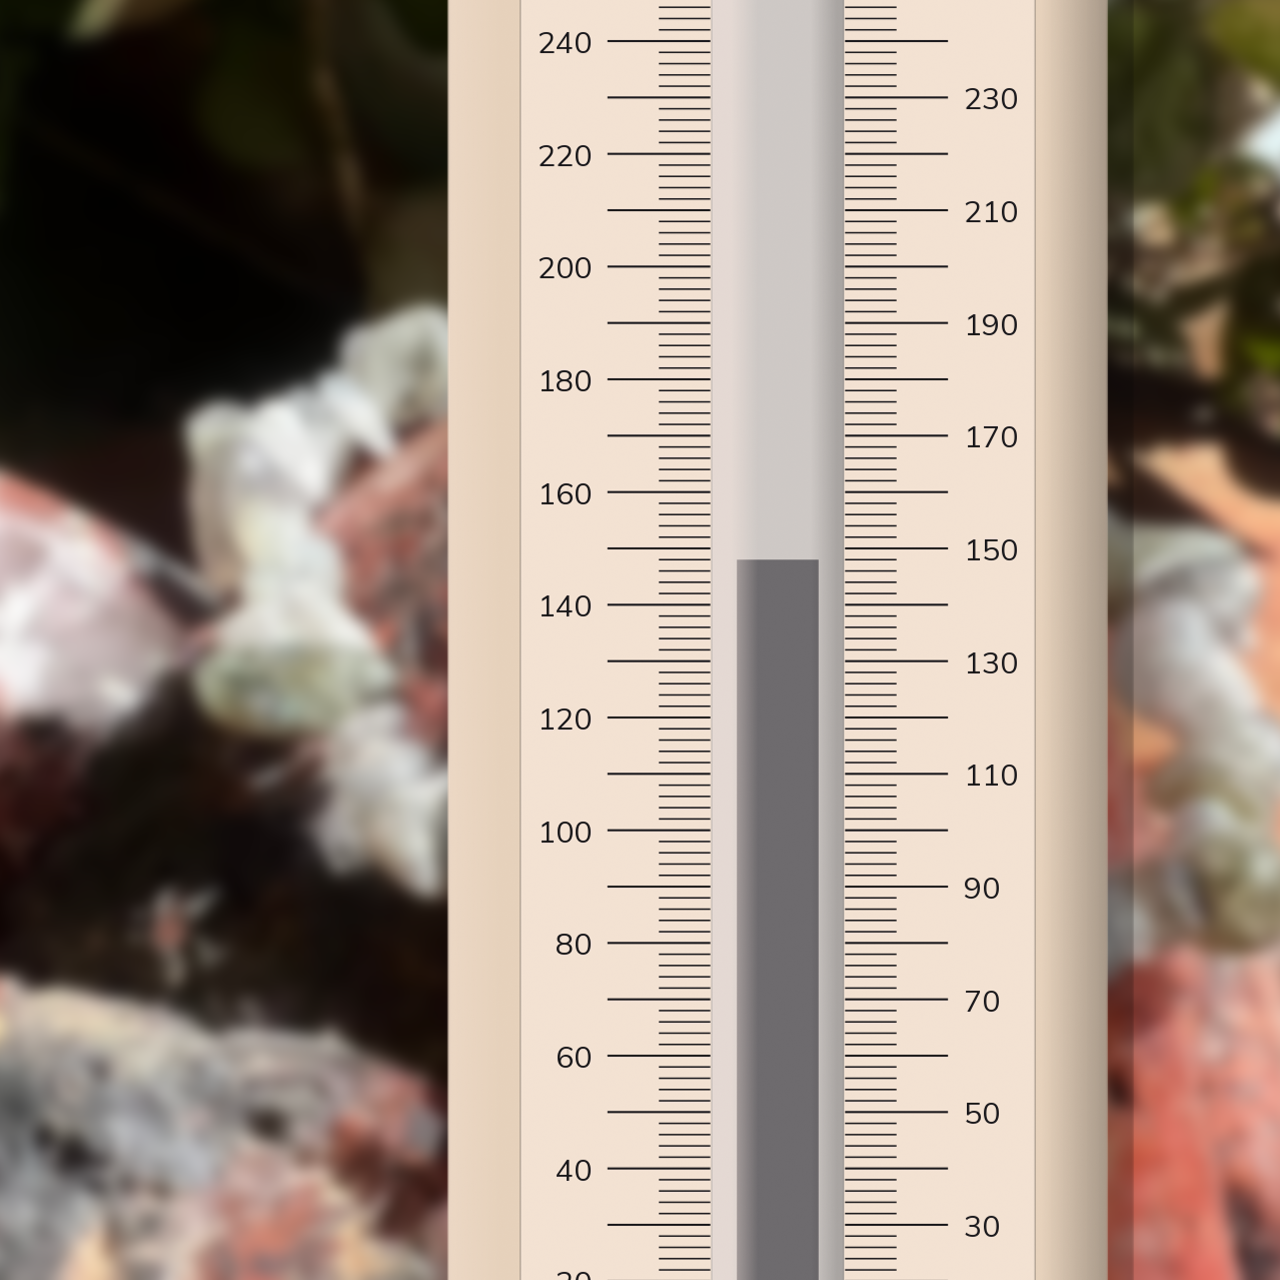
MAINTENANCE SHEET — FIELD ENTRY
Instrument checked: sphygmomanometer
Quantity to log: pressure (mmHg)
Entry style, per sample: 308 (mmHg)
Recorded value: 148 (mmHg)
